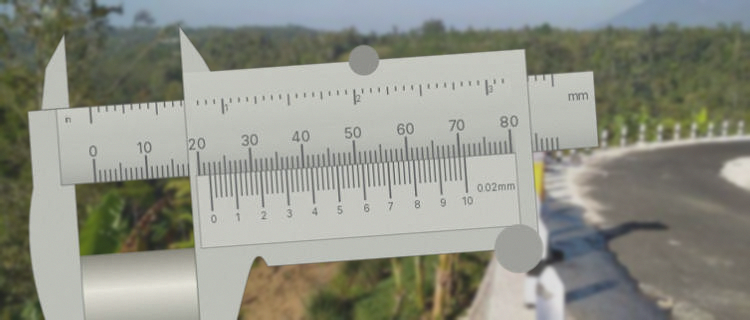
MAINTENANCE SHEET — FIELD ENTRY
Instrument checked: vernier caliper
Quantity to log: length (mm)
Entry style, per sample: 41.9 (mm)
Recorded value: 22.0 (mm)
